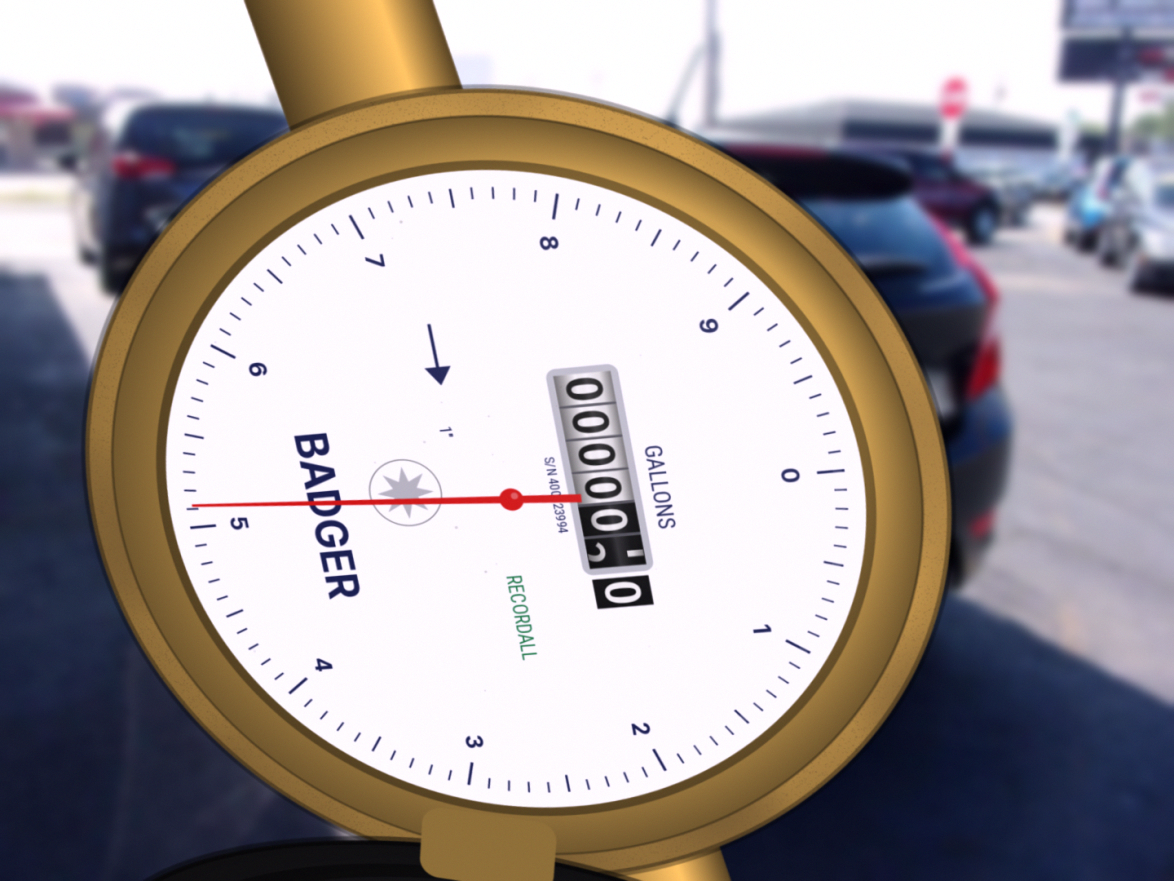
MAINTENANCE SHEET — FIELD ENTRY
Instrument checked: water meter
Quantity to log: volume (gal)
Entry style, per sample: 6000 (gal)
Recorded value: 15.1 (gal)
